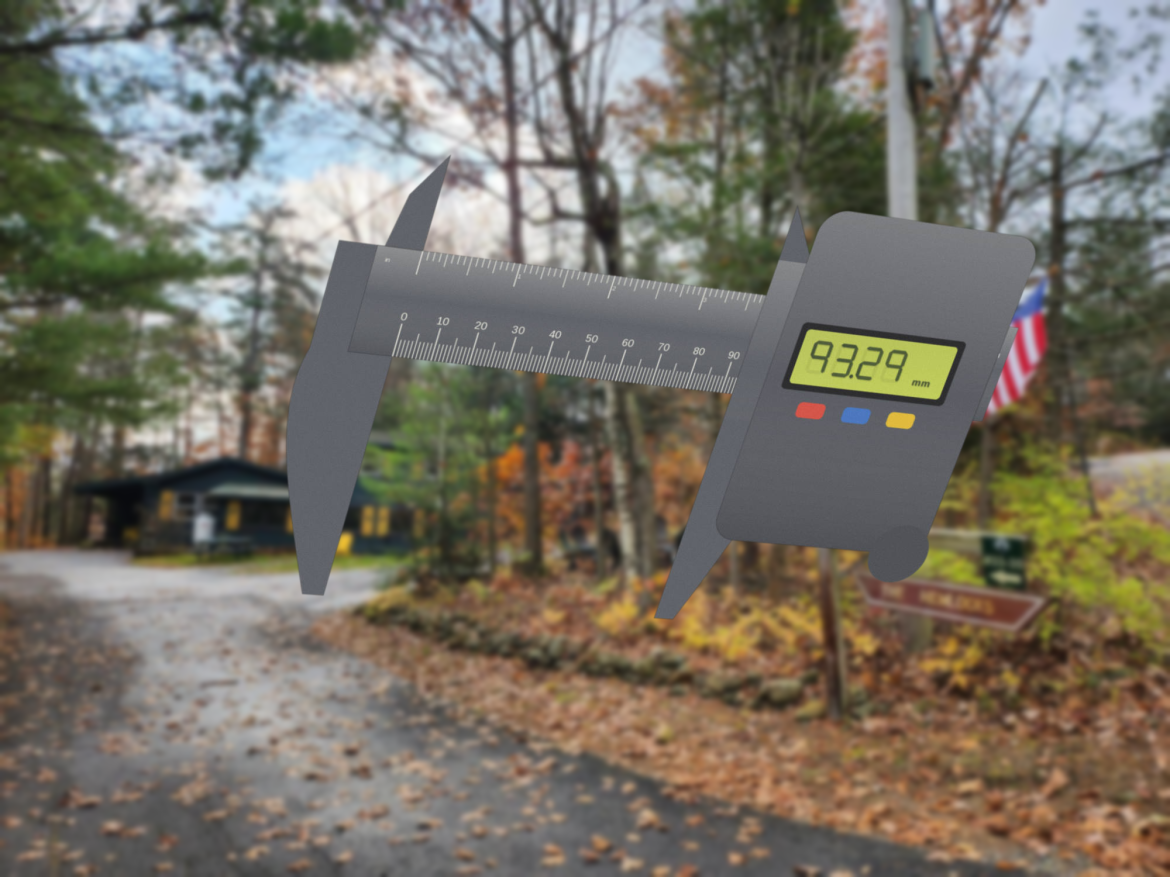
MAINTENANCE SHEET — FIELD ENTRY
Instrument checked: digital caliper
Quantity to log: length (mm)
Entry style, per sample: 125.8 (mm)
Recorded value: 93.29 (mm)
